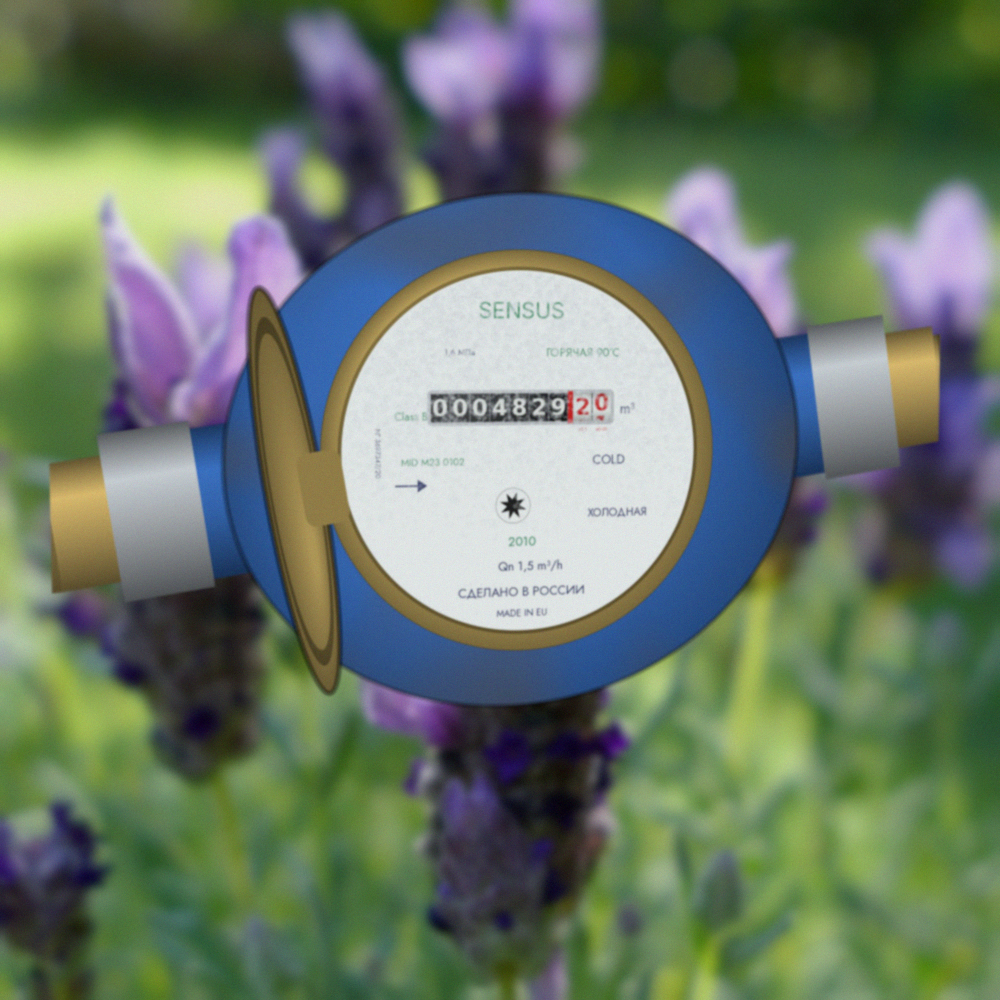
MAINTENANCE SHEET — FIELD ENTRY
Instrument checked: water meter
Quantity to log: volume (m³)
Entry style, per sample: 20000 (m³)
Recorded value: 4829.20 (m³)
